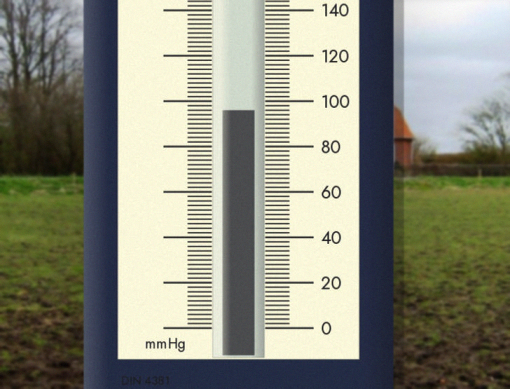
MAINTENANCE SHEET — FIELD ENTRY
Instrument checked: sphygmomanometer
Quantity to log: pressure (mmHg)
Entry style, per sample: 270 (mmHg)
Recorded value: 96 (mmHg)
